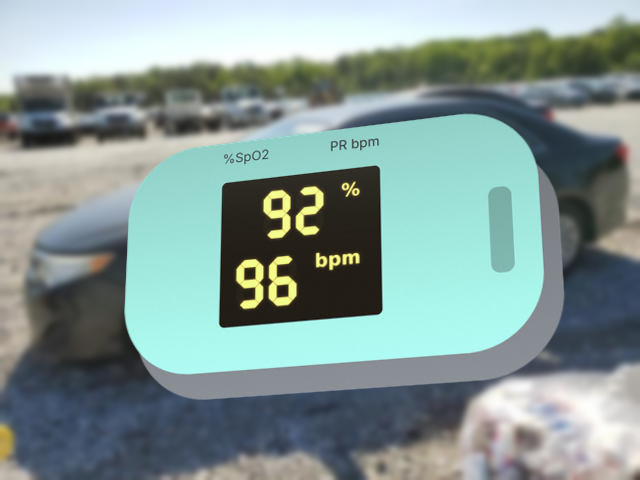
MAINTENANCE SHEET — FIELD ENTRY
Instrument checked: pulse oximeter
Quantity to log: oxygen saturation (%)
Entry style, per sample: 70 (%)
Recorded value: 92 (%)
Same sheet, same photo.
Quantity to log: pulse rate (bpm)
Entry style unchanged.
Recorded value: 96 (bpm)
